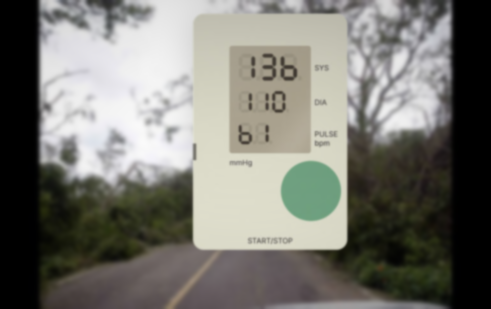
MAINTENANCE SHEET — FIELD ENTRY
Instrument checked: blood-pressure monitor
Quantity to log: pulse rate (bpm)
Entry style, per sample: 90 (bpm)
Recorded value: 61 (bpm)
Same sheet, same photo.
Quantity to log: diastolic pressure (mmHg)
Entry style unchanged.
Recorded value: 110 (mmHg)
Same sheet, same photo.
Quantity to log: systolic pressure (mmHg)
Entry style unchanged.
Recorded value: 136 (mmHg)
